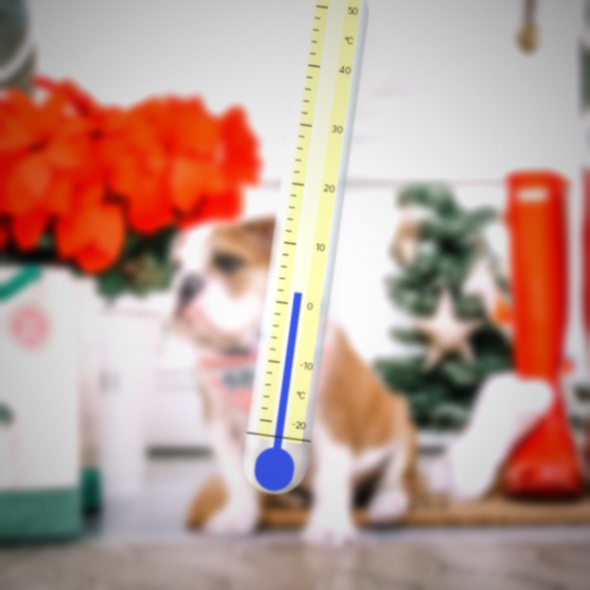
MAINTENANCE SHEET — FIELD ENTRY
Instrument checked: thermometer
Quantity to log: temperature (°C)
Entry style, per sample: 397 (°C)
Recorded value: 2 (°C)
